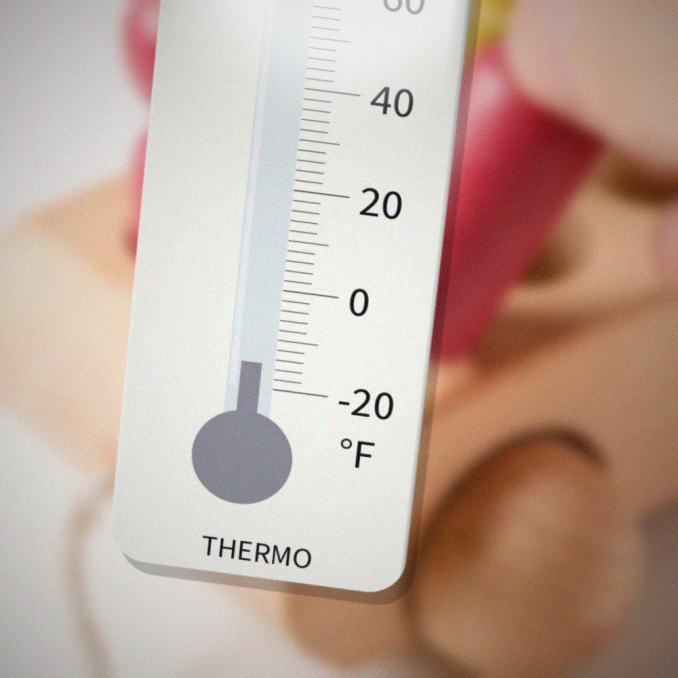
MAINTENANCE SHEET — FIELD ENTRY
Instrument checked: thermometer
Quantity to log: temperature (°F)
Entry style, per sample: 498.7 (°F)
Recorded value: -15 (°F)
